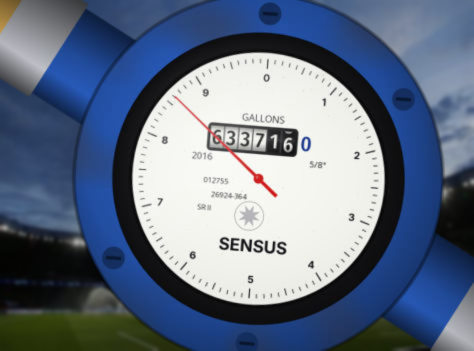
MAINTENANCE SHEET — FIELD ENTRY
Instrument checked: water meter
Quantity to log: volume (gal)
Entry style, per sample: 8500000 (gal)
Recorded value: 6337158.6 (gal)
